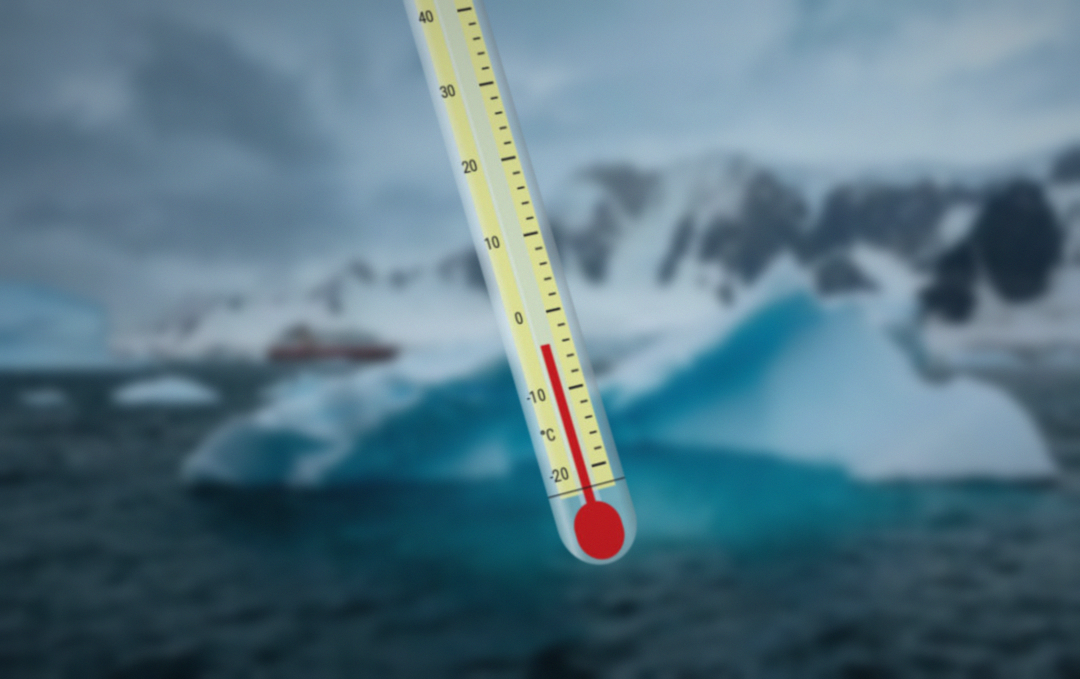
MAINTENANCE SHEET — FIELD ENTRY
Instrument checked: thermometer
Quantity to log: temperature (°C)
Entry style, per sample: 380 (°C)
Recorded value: -4 (°C)
